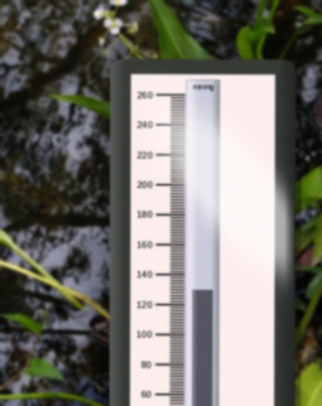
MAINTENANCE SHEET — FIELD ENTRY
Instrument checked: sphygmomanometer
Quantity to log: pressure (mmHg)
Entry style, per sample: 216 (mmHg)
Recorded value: 130 (mmHg)
